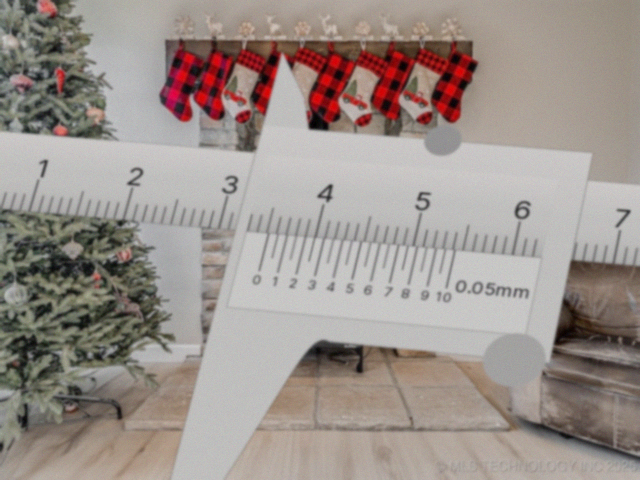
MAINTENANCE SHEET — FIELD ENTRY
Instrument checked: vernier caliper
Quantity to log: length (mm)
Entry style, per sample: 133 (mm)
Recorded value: 35.2 (mm)
